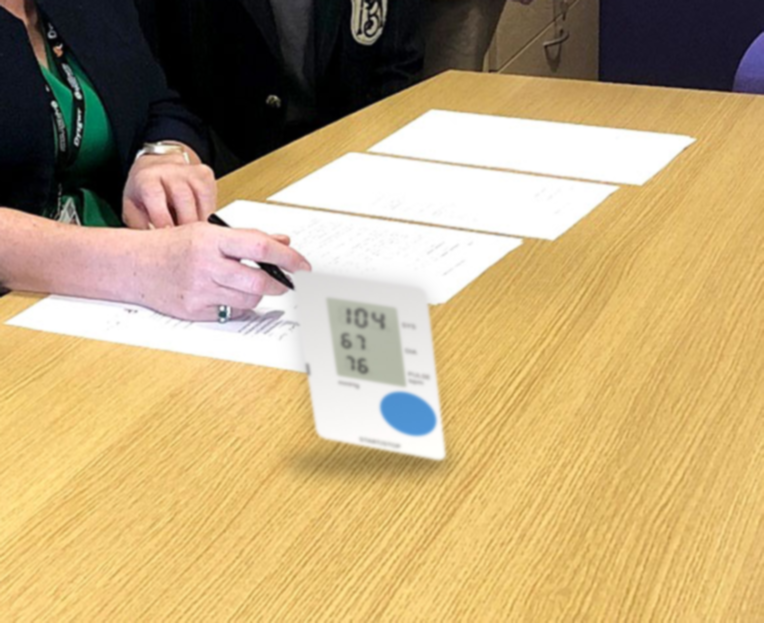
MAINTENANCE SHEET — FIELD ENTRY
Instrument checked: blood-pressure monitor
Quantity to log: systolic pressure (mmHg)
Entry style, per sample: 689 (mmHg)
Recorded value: 104 (mmHg)
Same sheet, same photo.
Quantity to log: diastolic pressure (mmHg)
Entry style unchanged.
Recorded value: 67 (mmHg)
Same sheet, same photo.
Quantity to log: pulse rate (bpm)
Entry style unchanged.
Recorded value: 76 (bpm)
